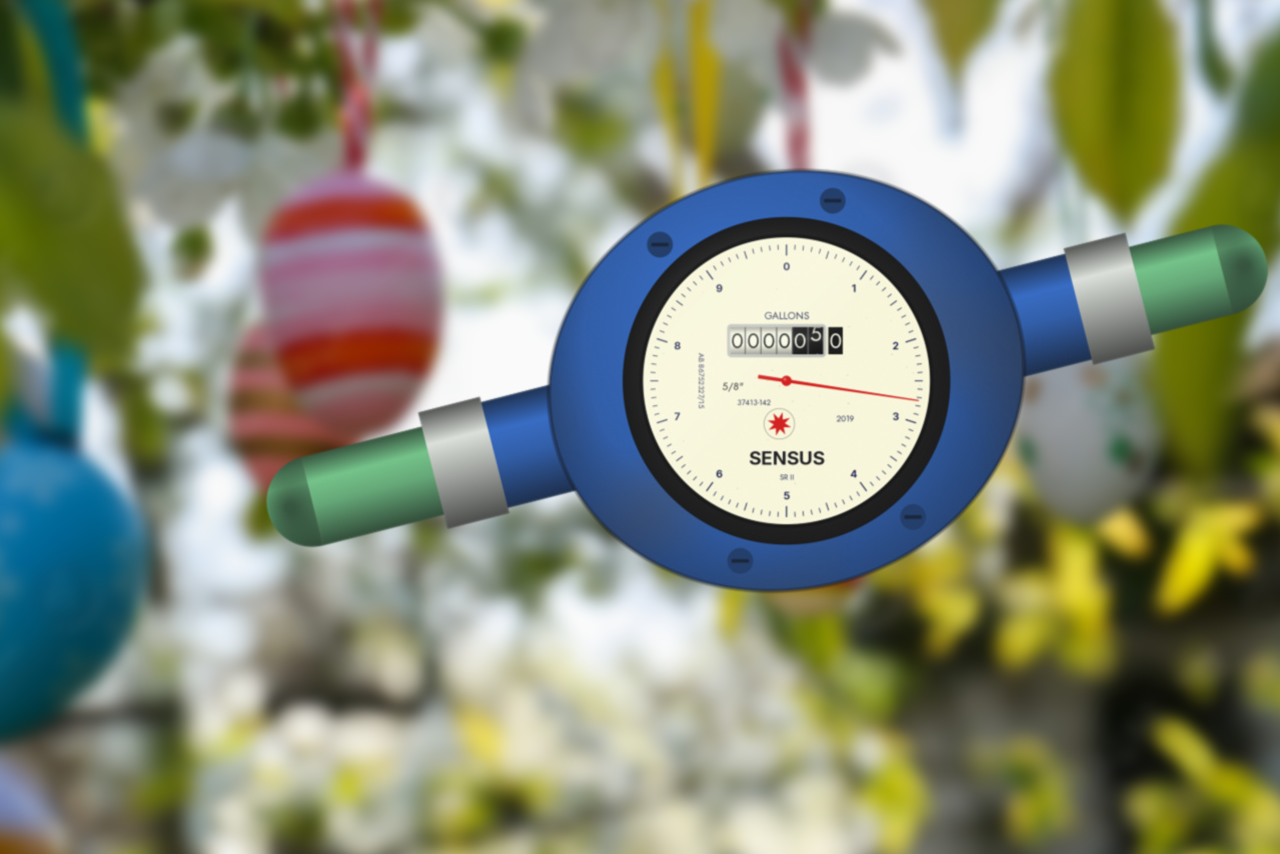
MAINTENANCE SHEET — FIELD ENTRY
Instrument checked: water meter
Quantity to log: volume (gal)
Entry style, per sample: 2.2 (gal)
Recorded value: 52.7 (gal)
